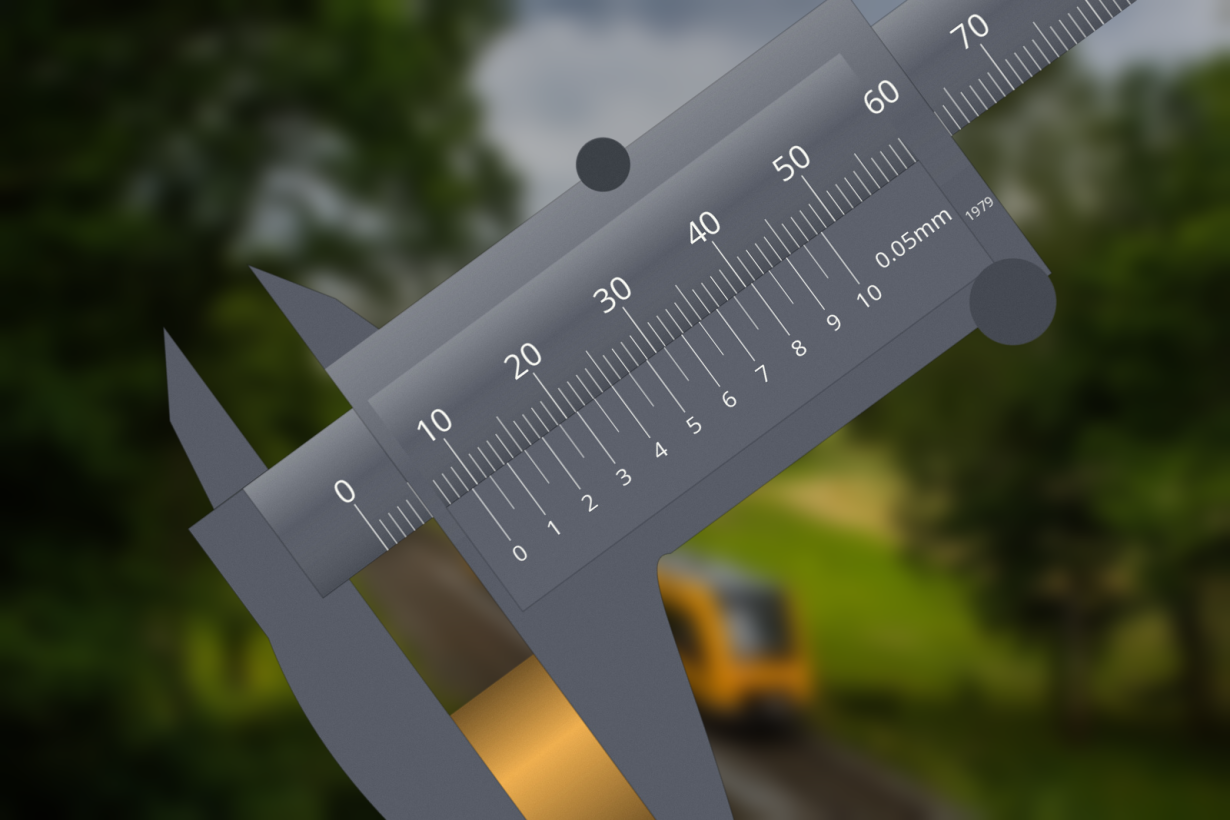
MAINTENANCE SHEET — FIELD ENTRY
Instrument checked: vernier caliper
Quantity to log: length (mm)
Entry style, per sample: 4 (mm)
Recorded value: 9.4 (mm)
